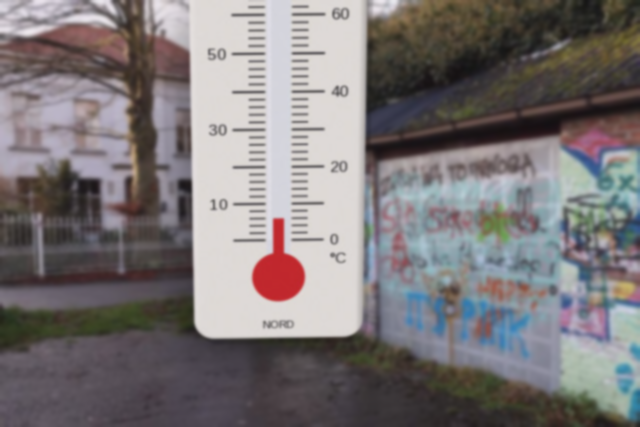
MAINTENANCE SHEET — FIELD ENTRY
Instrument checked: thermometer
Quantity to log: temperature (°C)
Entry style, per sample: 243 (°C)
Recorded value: 6 (°C)
